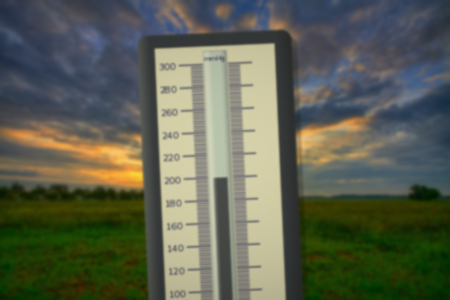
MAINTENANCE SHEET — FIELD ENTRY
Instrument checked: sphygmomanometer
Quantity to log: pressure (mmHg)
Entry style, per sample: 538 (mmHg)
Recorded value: 200 (mmHg)
